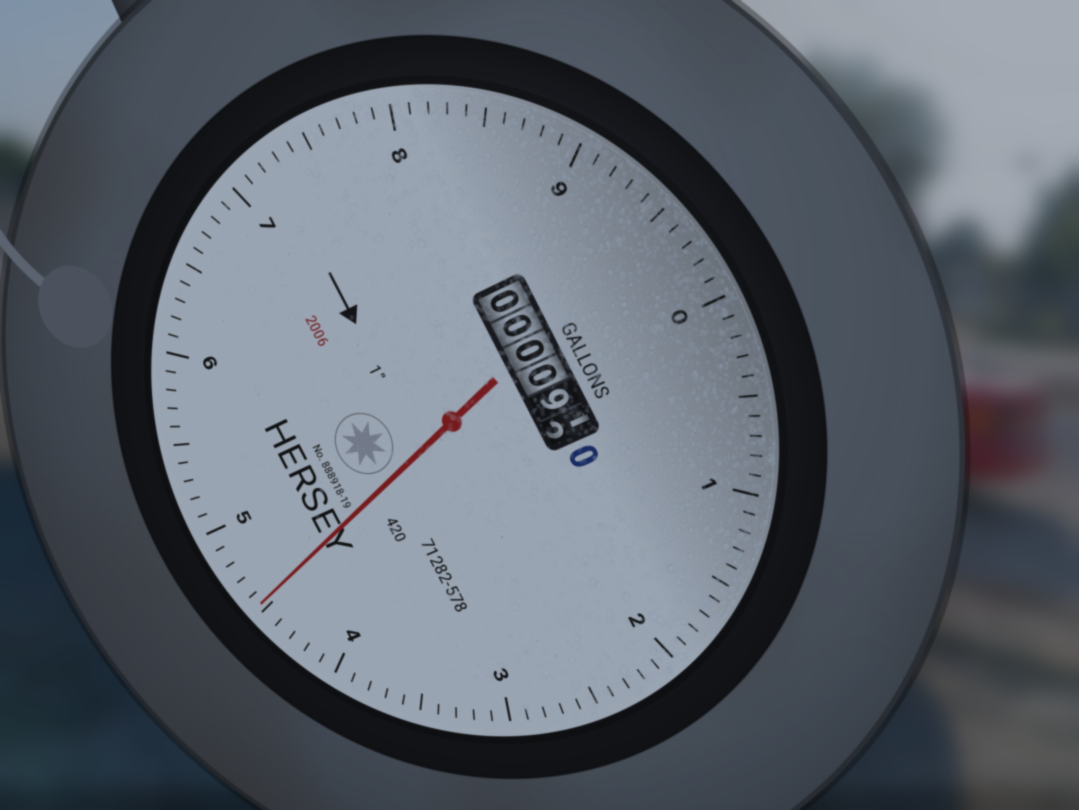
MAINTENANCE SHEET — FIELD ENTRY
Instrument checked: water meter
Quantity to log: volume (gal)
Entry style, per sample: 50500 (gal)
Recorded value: 914.5 (gal)
